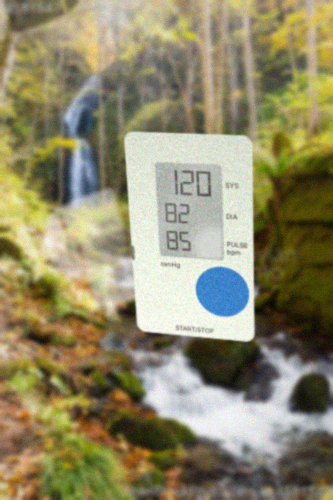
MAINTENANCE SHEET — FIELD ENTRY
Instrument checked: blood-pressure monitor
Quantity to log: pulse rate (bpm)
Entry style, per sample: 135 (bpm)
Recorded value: 85 (bpm)
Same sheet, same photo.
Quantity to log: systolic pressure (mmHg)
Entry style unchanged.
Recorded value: 120 (mmHg)
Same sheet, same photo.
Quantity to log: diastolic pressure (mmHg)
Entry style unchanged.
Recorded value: 82 (mmHg)
